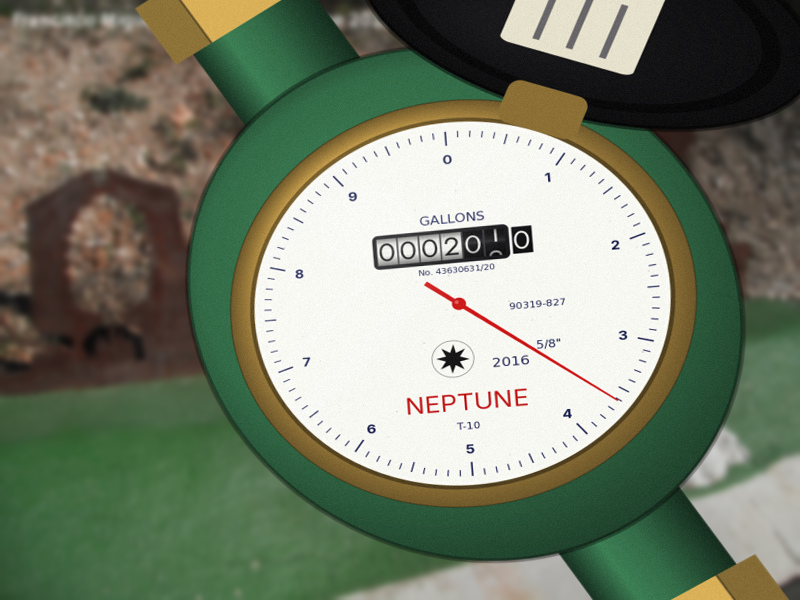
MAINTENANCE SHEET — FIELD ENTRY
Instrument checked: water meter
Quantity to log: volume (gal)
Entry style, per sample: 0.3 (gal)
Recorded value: 2013.6 (gal)
